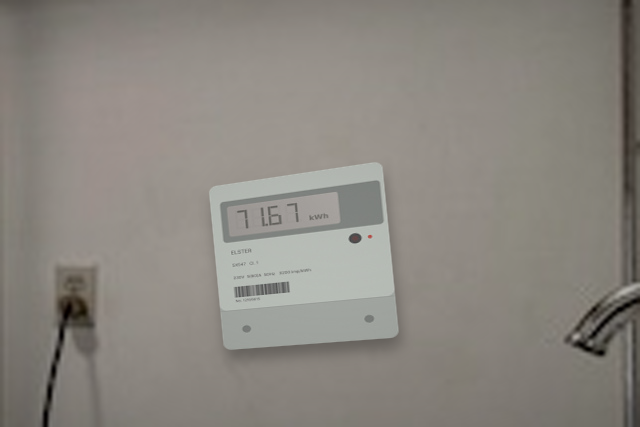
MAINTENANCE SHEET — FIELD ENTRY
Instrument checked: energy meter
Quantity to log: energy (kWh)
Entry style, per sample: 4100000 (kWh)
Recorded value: 71.67 (kWh)
